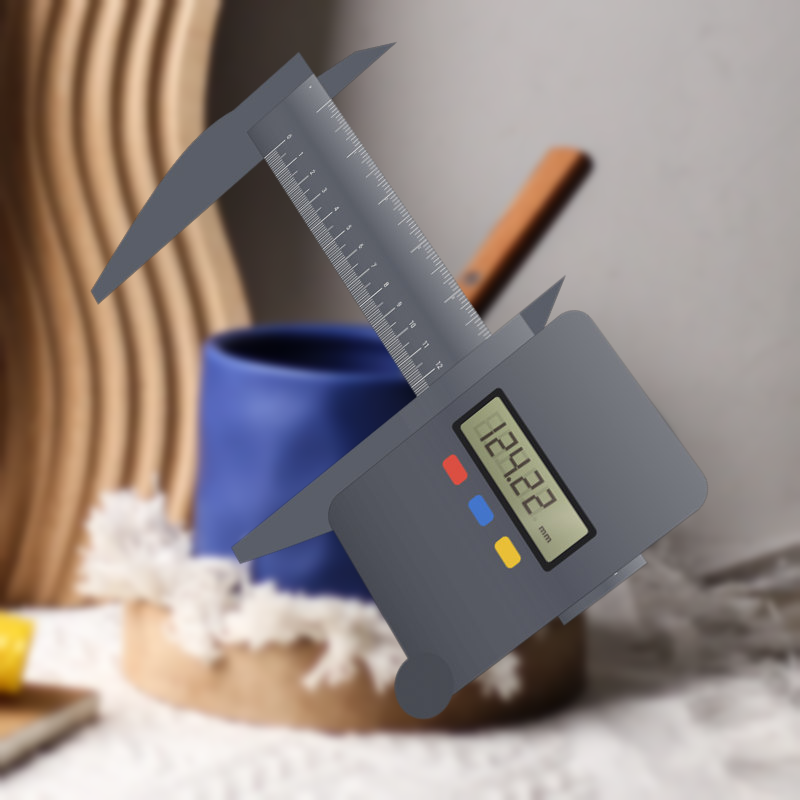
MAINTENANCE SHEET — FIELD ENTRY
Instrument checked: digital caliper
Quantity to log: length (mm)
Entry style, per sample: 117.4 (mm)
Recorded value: 124.22 (mm)
